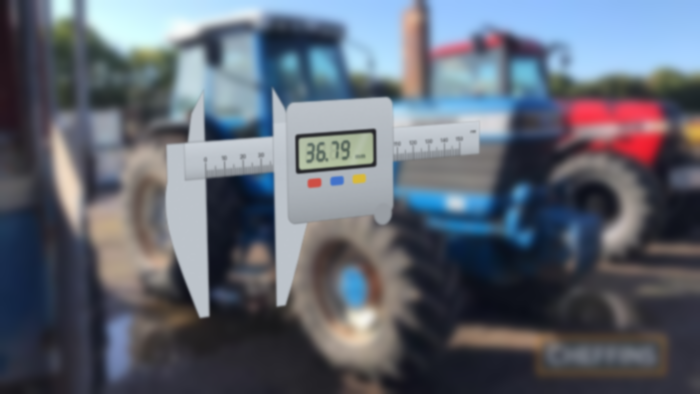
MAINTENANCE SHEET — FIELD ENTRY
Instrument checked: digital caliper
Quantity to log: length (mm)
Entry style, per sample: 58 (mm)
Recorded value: 36.79 (mm)
